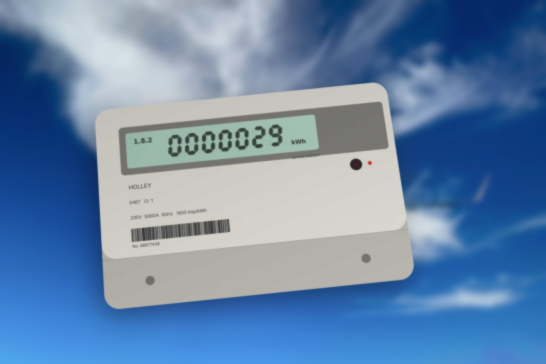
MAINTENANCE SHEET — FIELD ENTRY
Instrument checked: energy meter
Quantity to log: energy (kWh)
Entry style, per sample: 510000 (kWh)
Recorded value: 29 (kWh)
